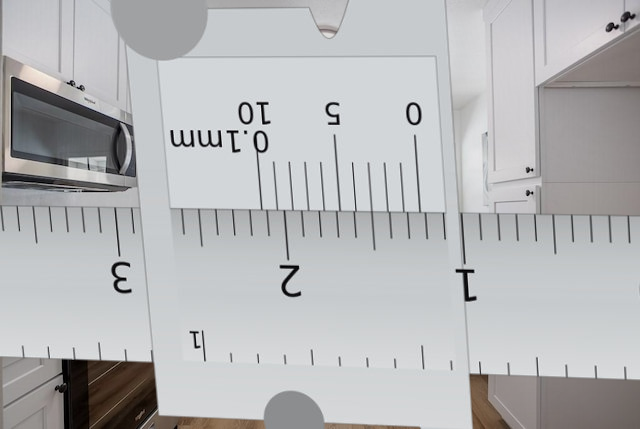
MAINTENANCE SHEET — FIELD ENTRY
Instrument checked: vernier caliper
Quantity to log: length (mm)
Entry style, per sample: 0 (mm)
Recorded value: 12.3 (mm)
